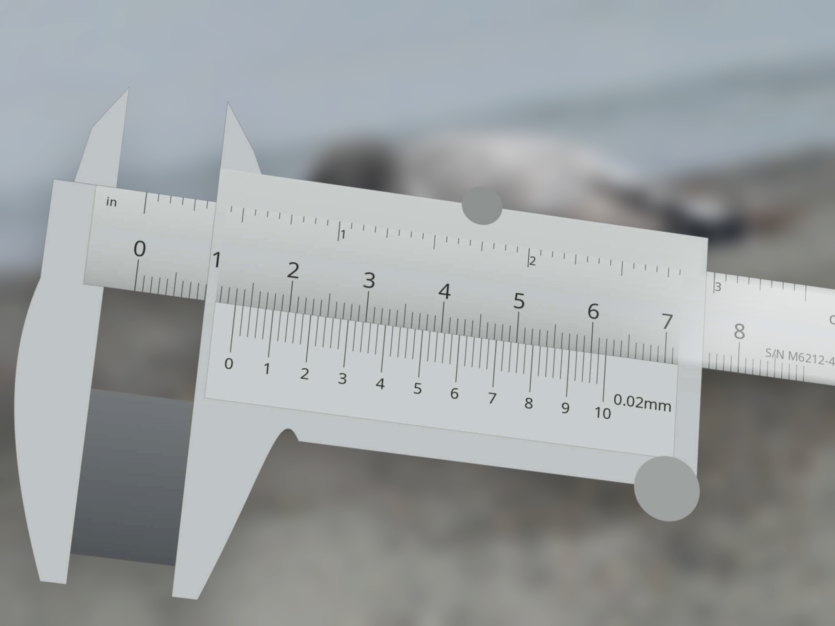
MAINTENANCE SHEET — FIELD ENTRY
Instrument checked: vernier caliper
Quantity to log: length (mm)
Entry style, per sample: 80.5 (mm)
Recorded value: 13.0 (mm)
